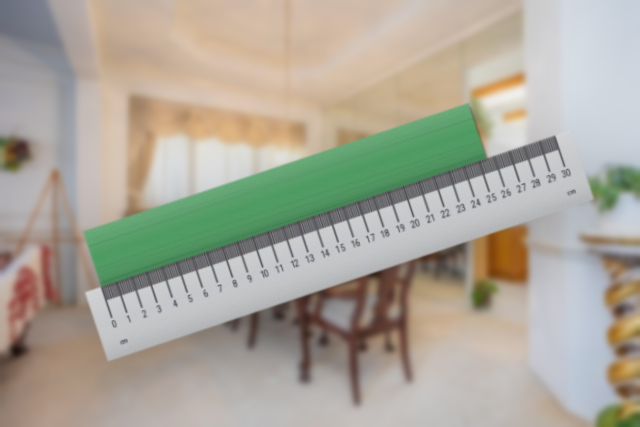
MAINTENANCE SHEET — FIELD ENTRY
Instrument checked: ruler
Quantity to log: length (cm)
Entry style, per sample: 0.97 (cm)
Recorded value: 25.5 (cm)
